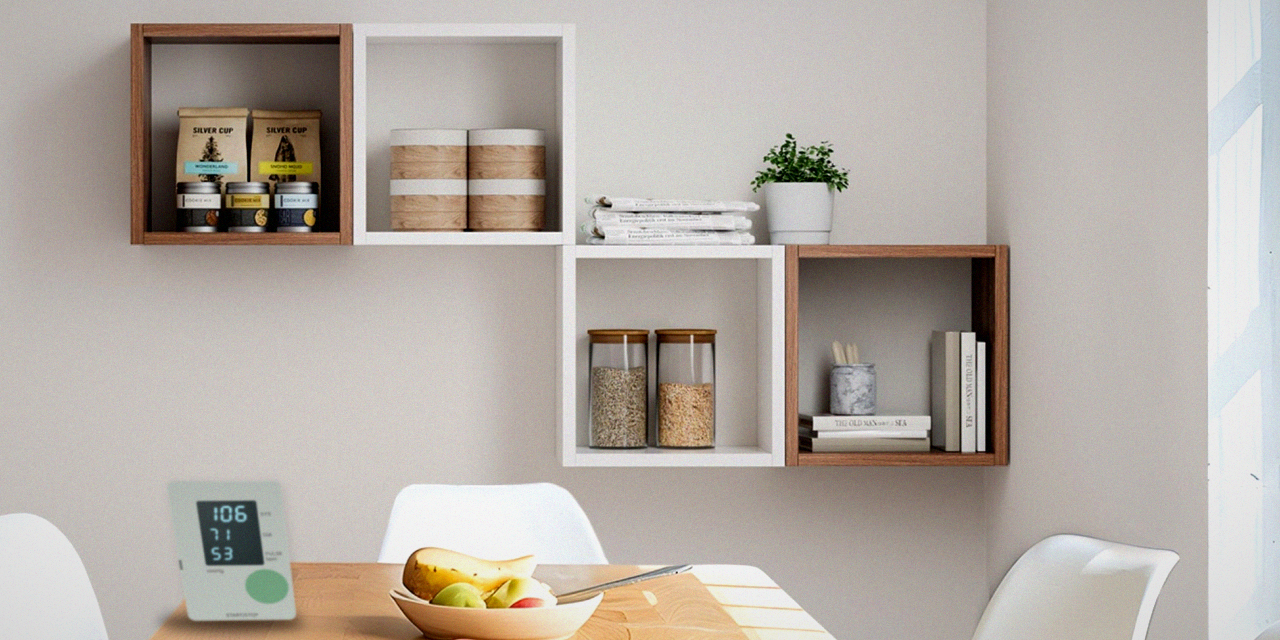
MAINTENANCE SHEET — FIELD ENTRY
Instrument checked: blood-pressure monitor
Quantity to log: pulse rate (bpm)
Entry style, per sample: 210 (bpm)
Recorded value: 53 (bpm)
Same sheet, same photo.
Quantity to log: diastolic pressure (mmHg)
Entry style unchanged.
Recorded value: 71 (mmHg)
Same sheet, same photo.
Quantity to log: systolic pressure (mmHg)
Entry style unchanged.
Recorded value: 106 (mmHg)
